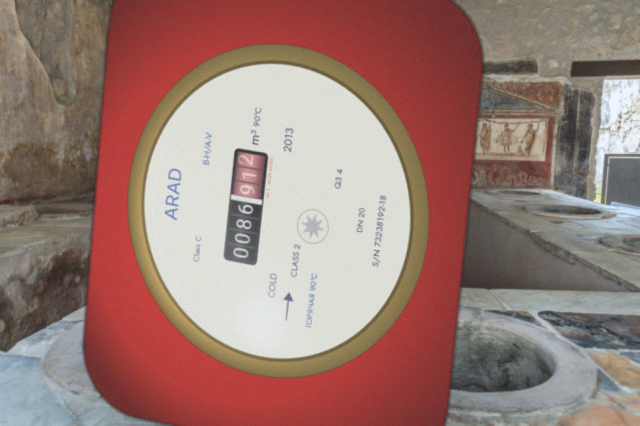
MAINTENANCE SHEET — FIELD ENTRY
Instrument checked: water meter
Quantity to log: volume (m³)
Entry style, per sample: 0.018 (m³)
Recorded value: 86.912 (m³)
